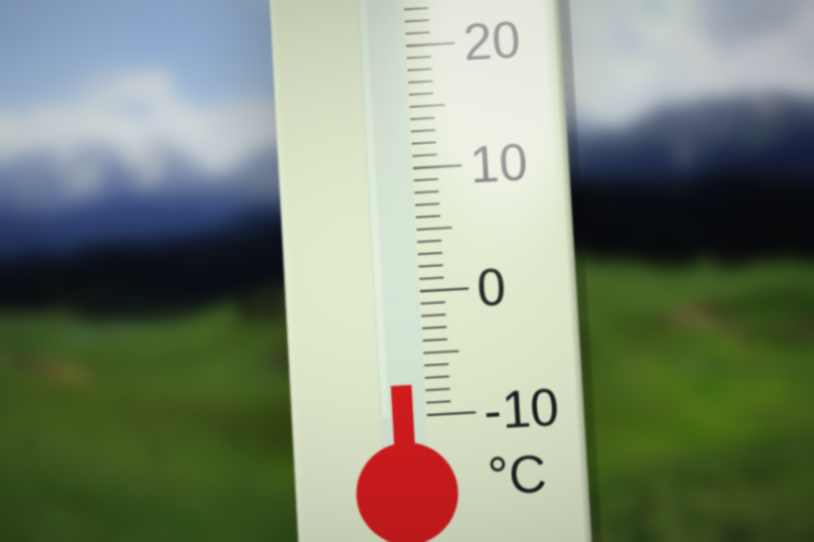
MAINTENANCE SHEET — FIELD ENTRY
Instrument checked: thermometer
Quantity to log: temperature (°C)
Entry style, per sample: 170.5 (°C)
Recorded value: -7.5 (°C)
